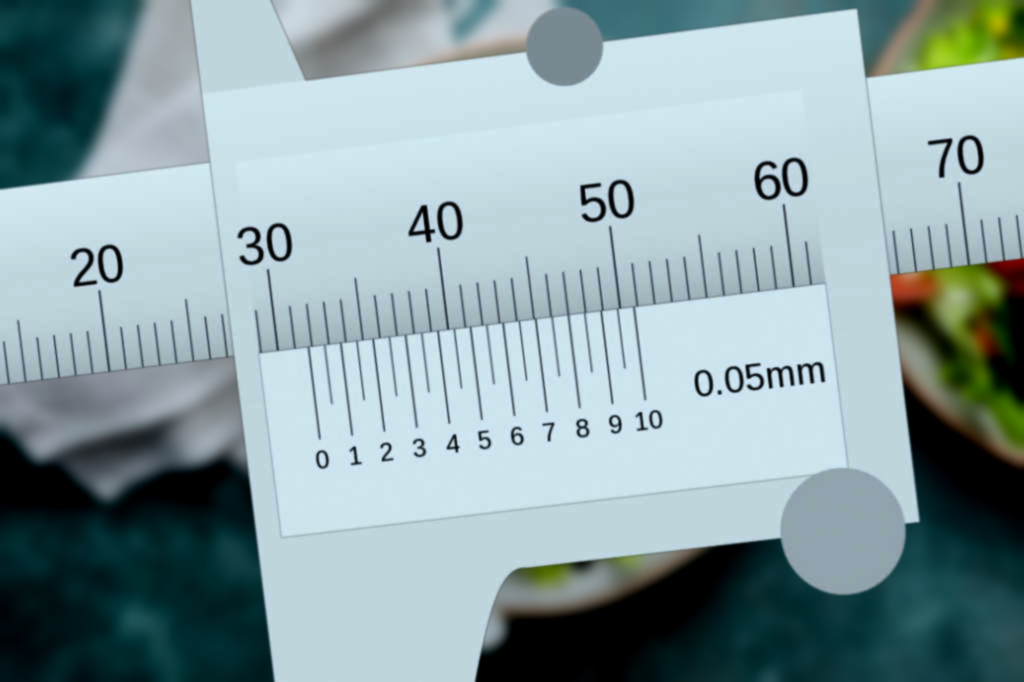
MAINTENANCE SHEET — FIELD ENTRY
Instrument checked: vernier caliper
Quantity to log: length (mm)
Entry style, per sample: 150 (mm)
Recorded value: 31.8 (mm)
